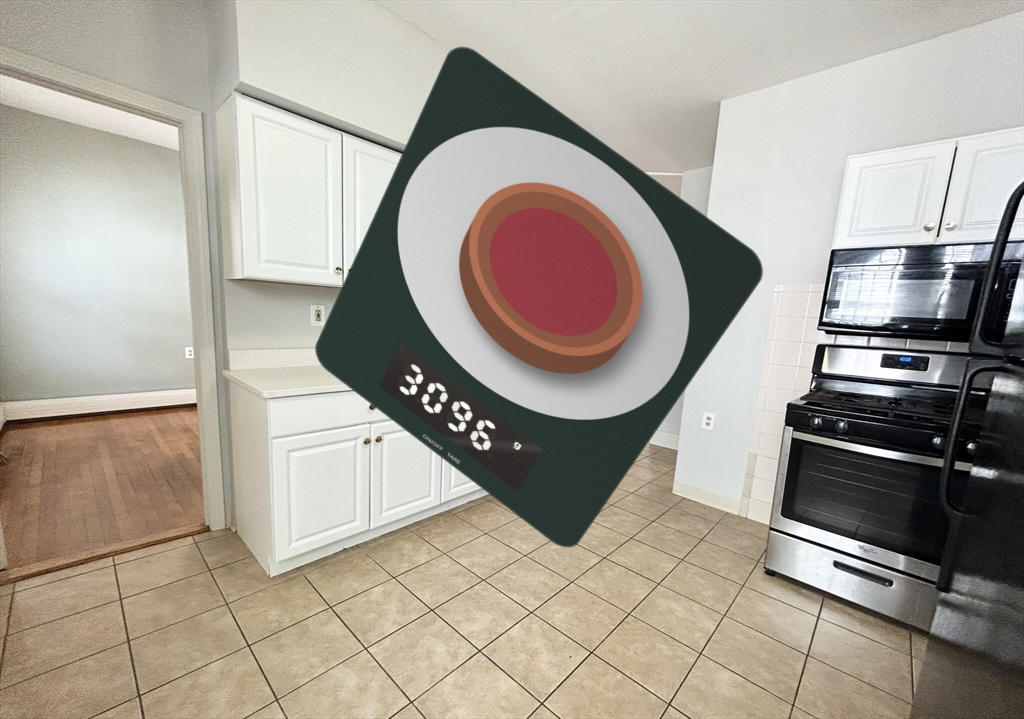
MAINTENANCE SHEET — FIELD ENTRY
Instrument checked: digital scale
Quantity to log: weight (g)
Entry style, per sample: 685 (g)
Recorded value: 3096 (g)
